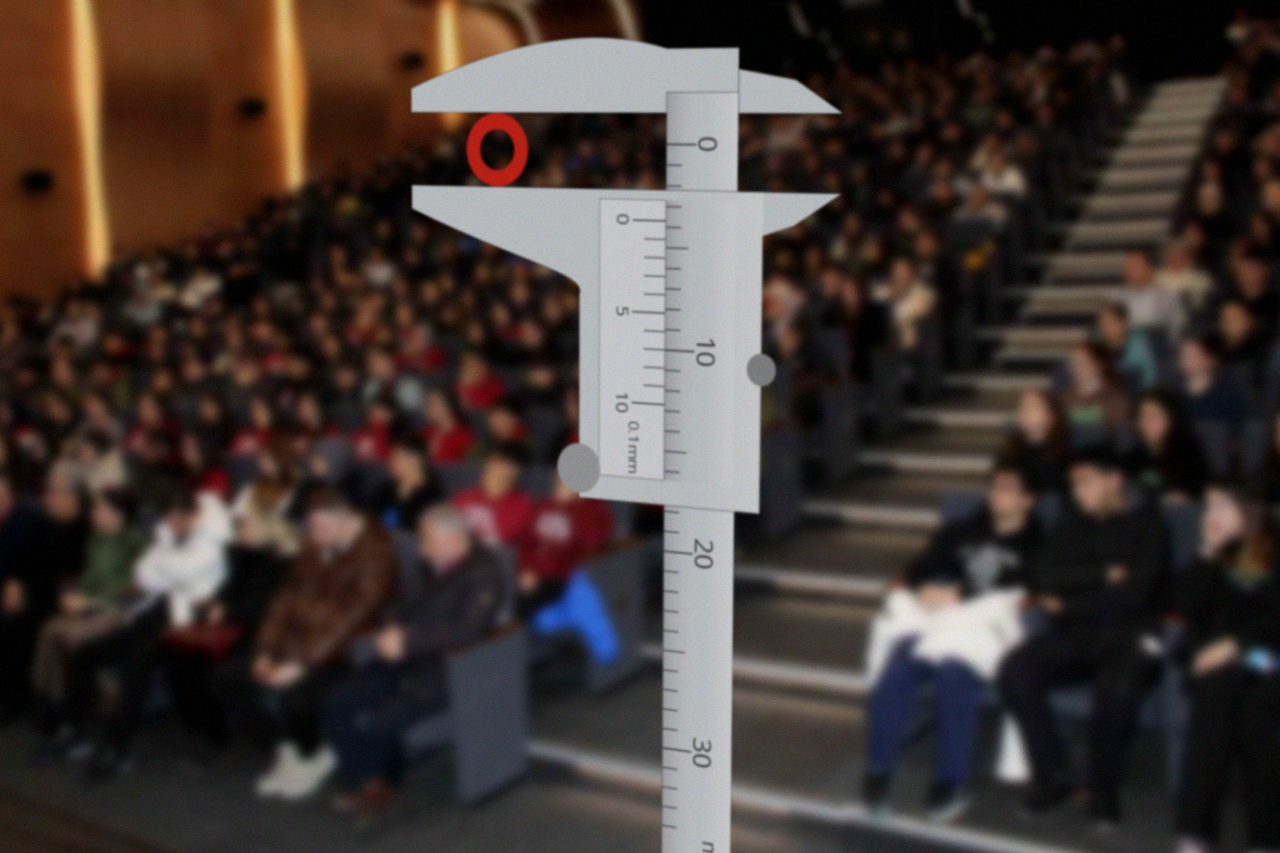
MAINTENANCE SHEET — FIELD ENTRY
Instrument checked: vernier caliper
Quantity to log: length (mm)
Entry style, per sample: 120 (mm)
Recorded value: 3.7 (mm)
